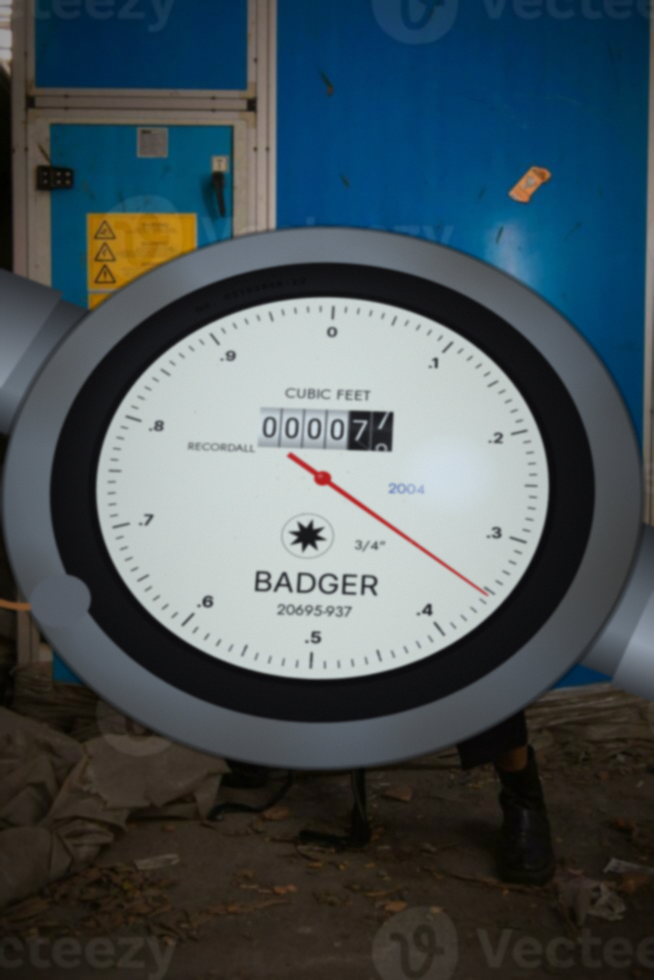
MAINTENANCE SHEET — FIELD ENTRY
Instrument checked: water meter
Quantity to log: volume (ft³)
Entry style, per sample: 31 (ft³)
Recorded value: 77.35 (ft³)
